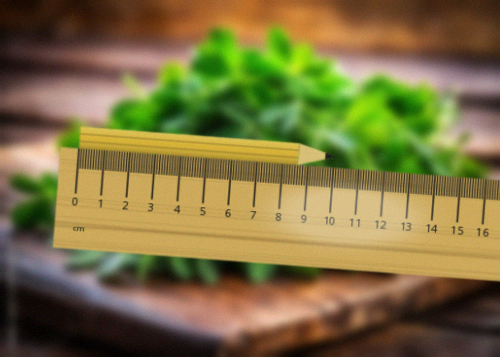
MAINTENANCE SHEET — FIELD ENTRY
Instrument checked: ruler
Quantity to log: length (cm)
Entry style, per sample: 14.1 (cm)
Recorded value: 10 (cm)
